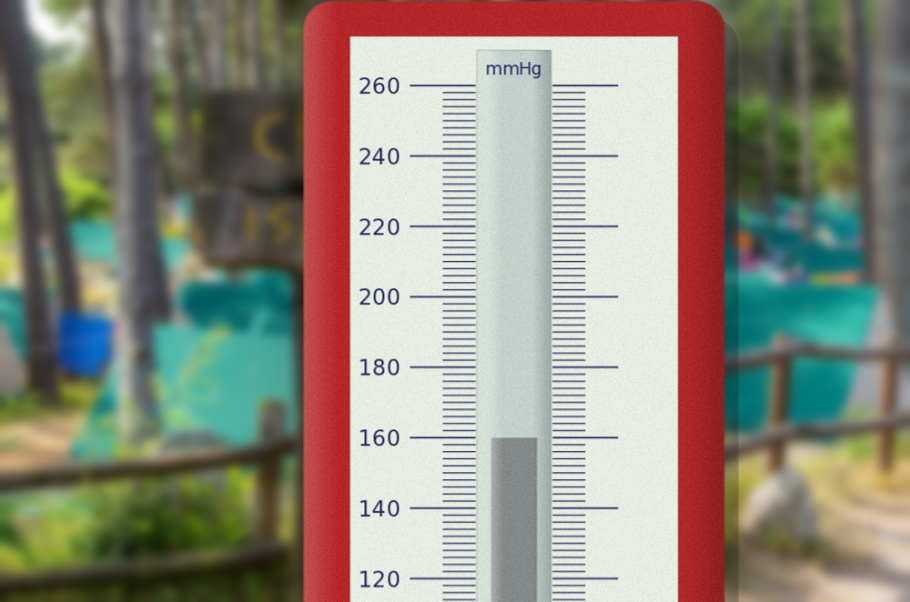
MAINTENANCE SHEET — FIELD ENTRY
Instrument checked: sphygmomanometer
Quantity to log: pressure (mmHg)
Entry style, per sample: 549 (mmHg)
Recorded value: 160 (mmHg)
